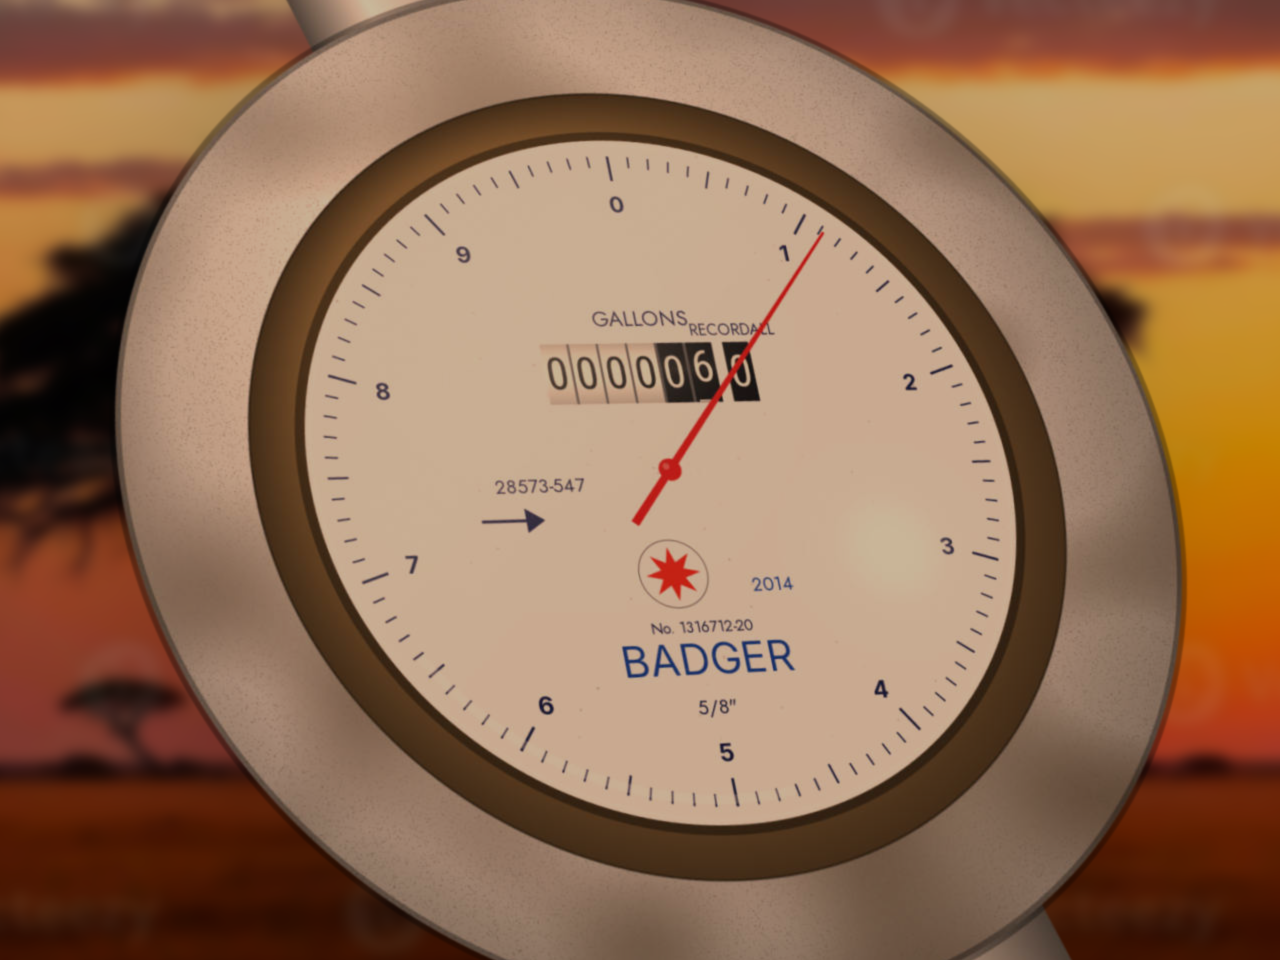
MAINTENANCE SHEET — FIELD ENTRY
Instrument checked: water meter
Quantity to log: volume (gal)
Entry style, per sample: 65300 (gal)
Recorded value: 61.1 (gal)
